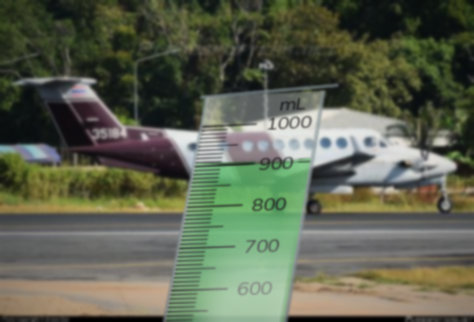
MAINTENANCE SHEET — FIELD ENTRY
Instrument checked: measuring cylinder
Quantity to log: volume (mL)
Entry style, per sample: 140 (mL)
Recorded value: 900 (mL)
